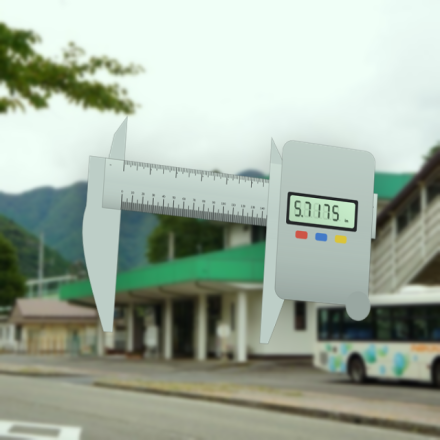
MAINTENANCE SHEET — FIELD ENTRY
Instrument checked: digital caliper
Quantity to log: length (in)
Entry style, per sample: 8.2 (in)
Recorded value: 5.7175 (in)
